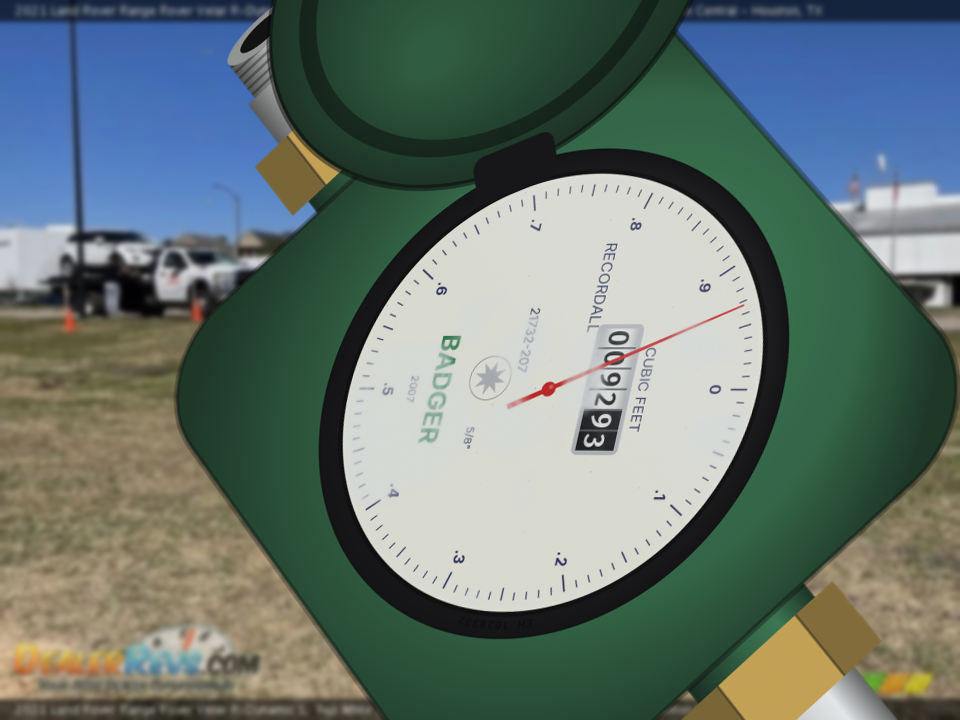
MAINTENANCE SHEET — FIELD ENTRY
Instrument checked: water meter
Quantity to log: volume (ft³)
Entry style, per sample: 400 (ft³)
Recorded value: 9292.93 (ft³)
